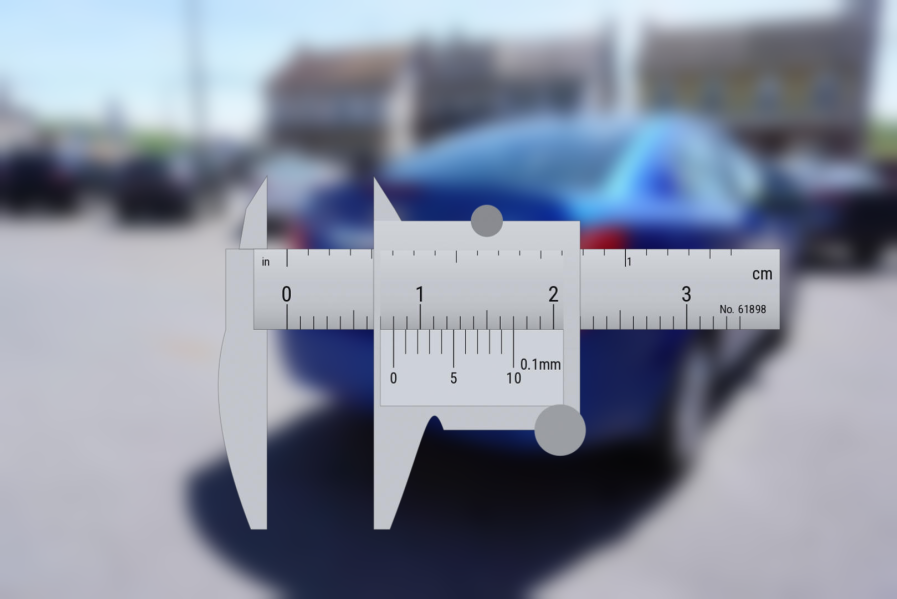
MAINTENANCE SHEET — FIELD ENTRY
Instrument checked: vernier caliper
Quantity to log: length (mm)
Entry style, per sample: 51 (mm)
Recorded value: 8.0 (mm)
